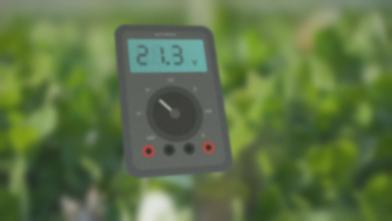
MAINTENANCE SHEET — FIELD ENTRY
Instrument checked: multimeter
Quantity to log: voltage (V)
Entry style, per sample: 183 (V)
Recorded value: 21.3 (V)
